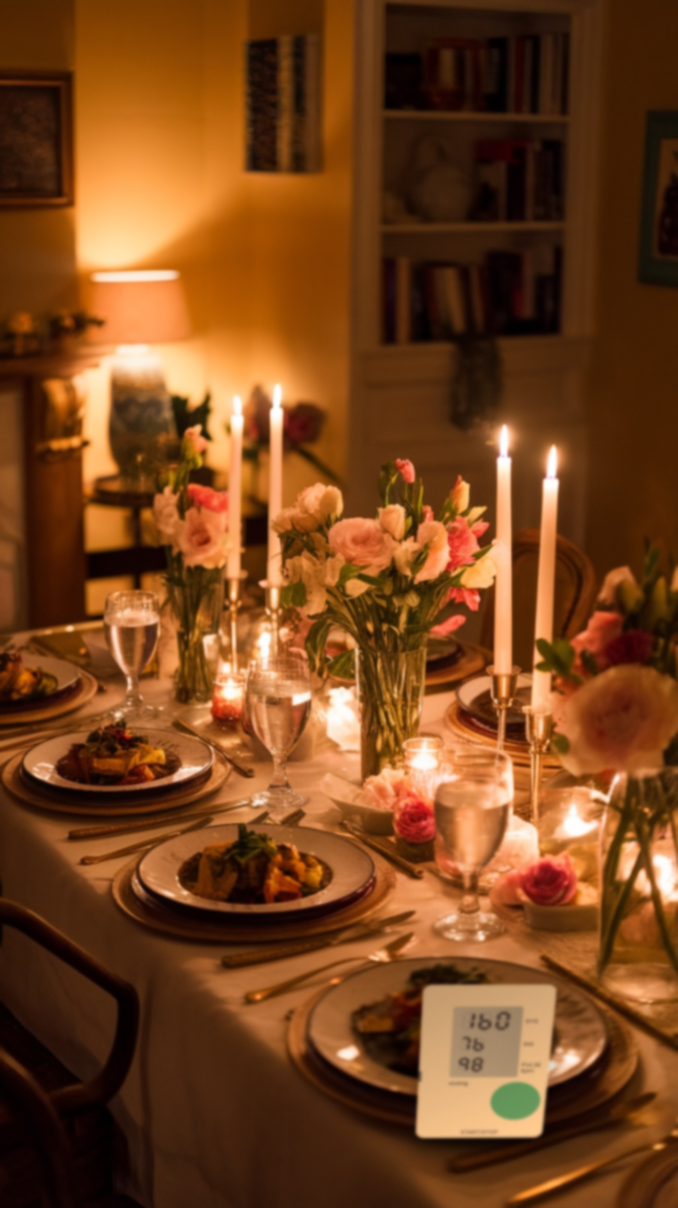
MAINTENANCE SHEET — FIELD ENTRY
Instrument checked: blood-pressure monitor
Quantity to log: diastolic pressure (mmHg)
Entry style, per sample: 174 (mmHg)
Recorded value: 76 (mmHg)
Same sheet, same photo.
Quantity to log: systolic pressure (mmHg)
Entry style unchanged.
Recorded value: 160 (mmHg)
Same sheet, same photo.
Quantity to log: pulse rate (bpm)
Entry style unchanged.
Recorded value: 98 (bpm)
